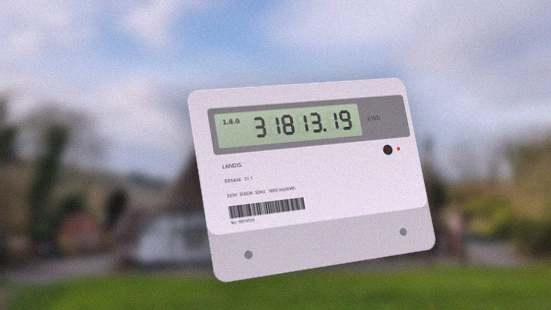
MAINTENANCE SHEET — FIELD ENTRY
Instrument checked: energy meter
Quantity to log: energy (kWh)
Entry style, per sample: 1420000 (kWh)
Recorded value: 31813.19 (kWh)
